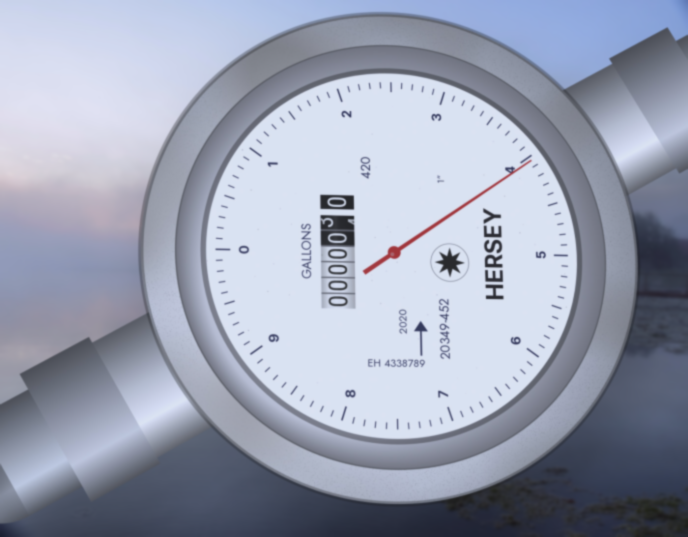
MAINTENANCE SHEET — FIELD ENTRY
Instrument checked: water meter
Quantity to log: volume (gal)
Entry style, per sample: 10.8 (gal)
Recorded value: 34.0 (gal)
